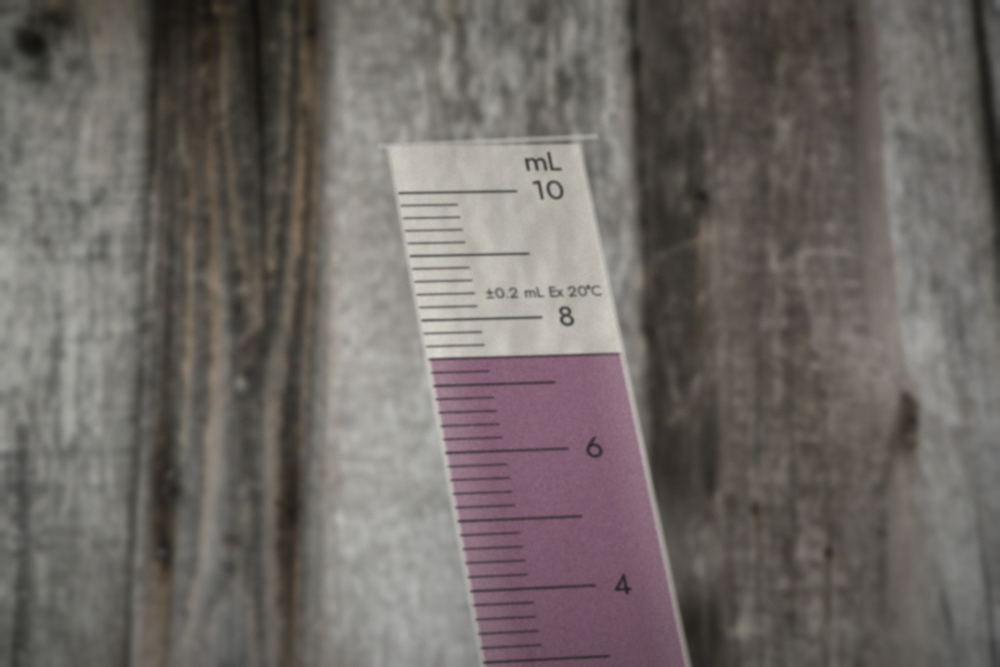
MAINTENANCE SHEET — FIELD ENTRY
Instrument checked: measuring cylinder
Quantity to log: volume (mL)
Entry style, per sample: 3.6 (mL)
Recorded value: 7.4 (mL)
